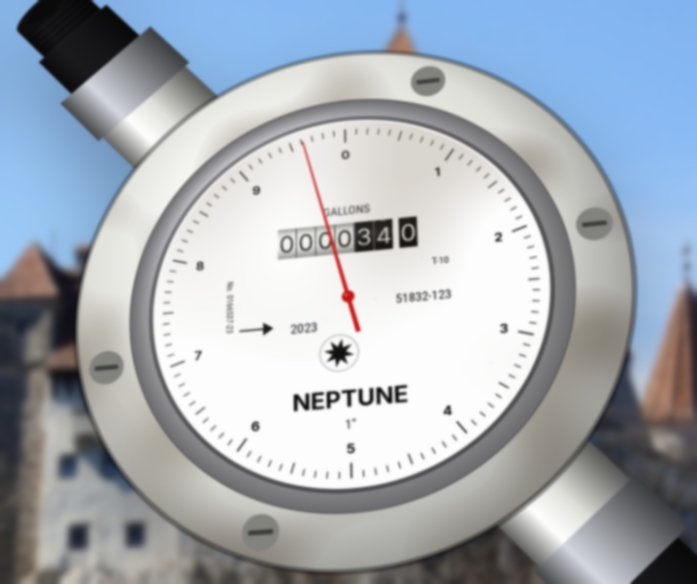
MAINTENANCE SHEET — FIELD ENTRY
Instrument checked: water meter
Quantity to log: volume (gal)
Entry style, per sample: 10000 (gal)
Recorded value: 339.6 (gal)
